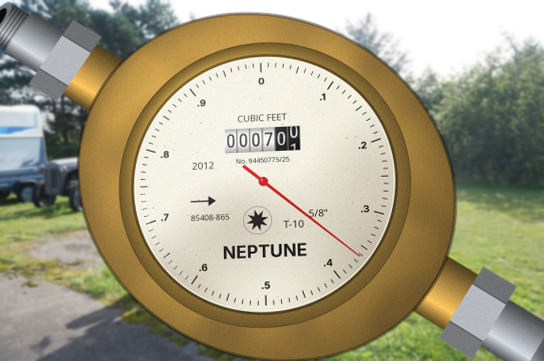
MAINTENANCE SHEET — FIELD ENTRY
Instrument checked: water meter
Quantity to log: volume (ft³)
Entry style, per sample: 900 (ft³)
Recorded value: 700.36 (ft³)
